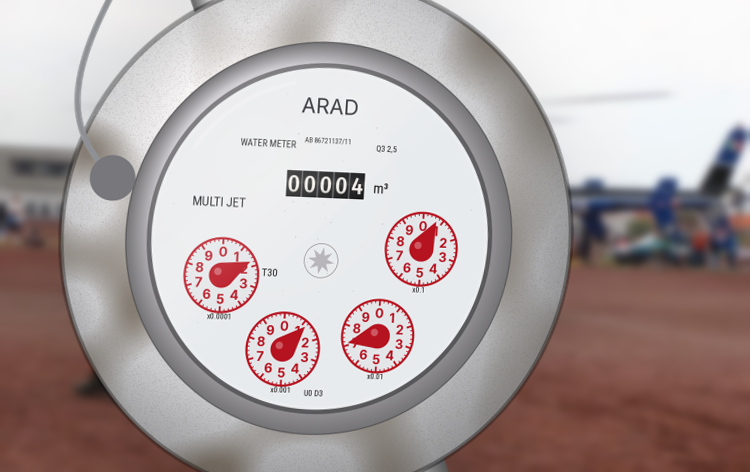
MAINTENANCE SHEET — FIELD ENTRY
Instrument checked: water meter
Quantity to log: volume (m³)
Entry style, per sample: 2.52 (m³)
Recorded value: 4.0711 (m³)
